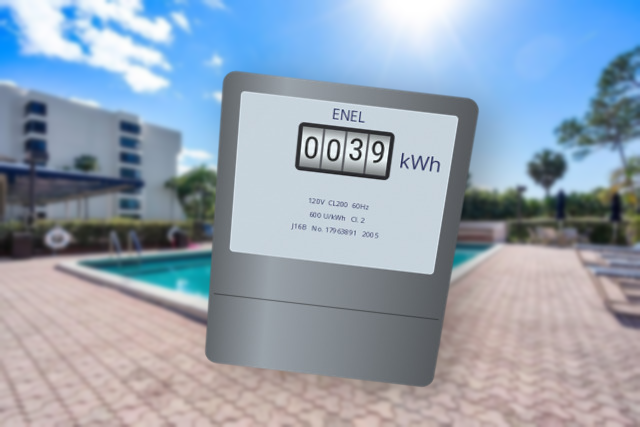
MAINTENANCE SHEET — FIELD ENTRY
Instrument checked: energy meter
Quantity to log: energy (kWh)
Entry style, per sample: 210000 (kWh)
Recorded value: 39 (kWh)
